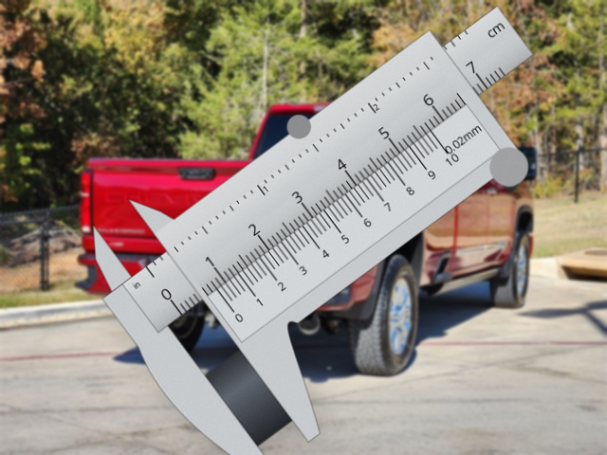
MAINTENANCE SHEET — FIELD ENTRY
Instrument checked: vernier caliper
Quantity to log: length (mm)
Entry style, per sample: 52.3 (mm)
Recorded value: 8.0 (mm)
